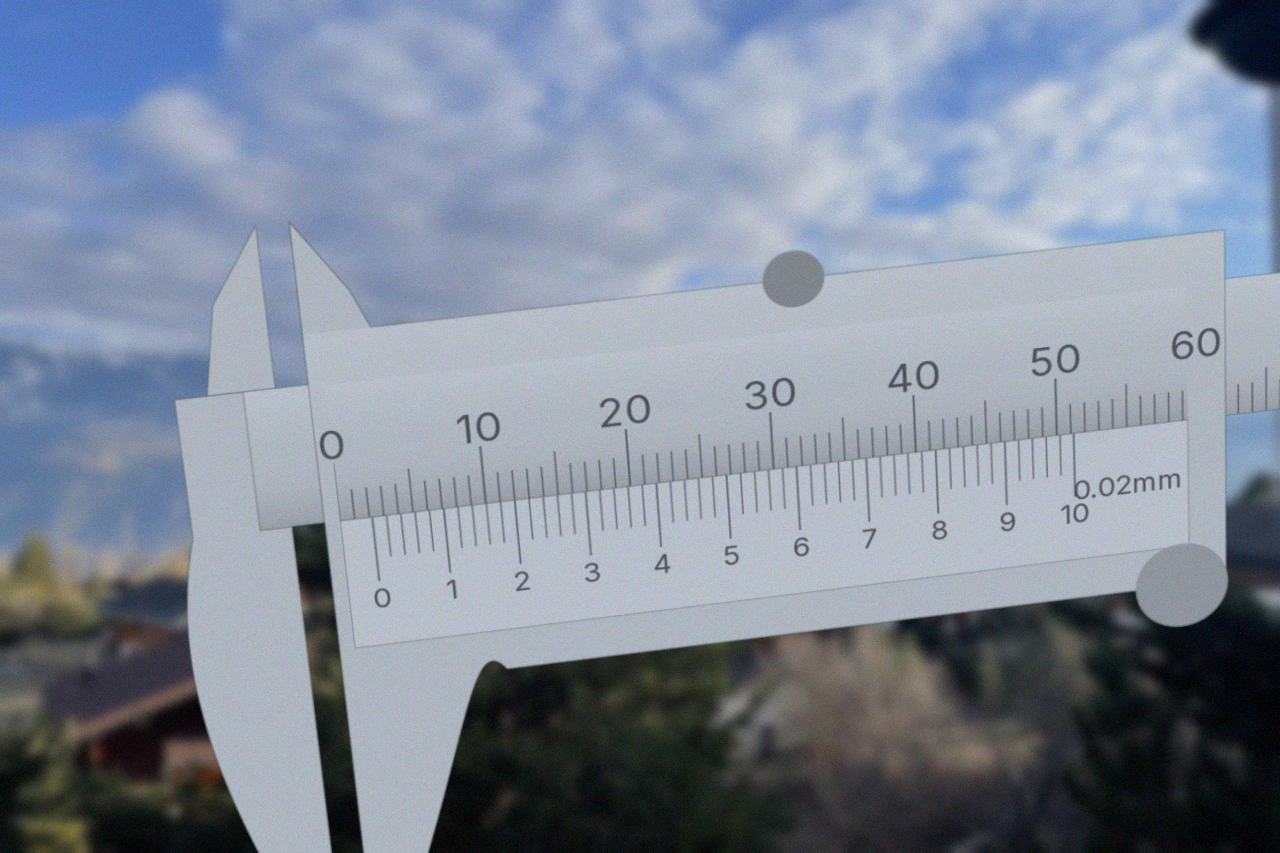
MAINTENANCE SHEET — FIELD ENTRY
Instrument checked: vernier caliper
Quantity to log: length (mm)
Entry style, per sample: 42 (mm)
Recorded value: 2.2 (mm)
